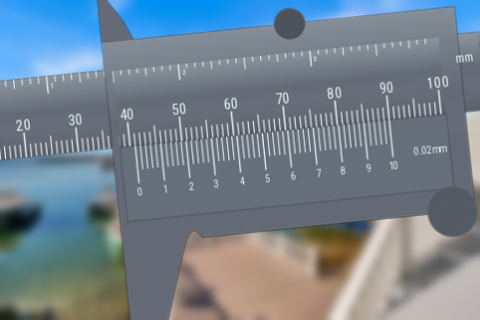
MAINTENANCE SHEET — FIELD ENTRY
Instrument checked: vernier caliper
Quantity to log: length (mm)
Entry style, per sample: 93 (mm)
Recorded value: 41.0 (mm)
